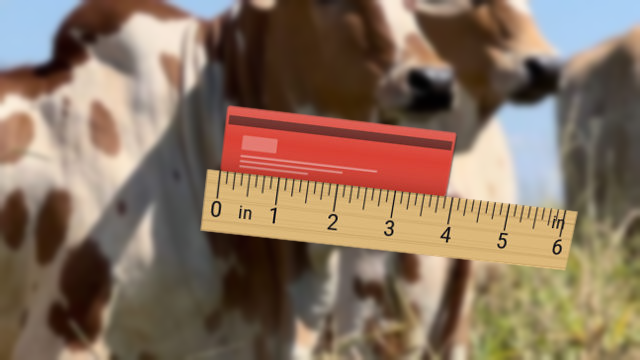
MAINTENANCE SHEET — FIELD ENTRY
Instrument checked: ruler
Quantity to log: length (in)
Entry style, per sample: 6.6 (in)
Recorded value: 3.875 (in)
